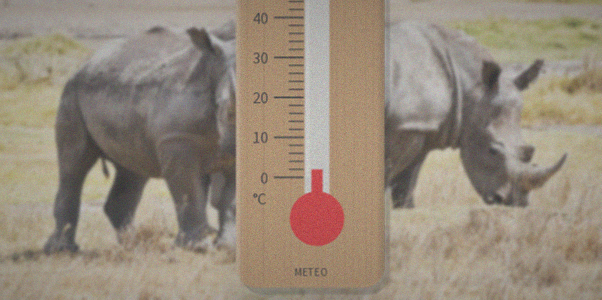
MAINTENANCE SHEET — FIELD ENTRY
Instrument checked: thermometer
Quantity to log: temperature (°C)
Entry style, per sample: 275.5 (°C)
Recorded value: 2 (°C)
